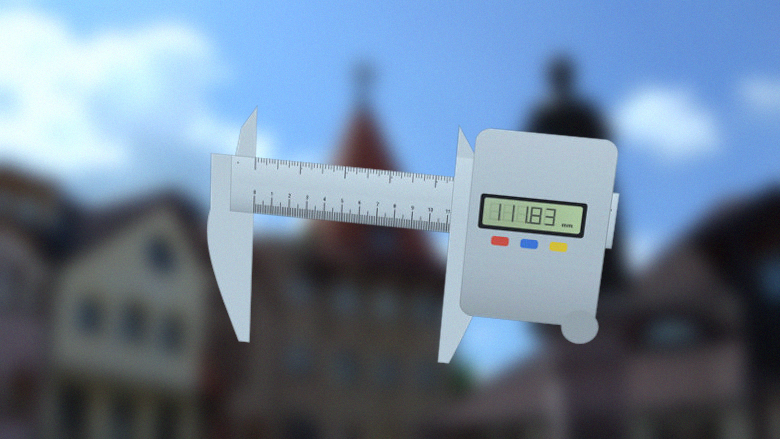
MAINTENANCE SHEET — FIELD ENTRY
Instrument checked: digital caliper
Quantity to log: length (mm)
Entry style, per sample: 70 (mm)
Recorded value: 111.83 (mm)
